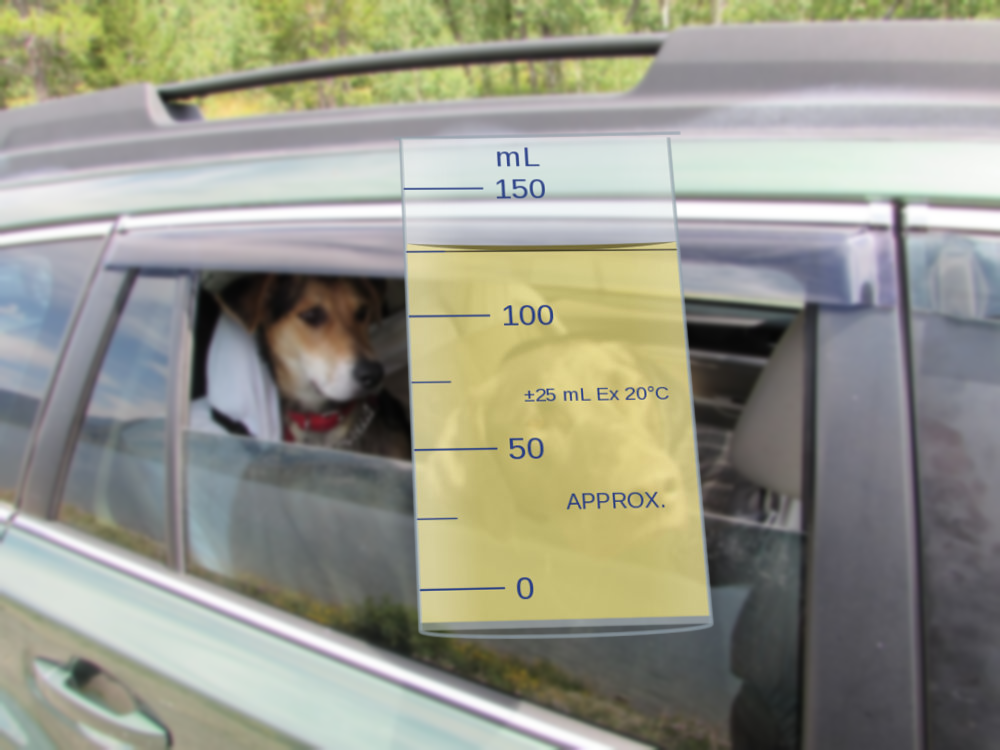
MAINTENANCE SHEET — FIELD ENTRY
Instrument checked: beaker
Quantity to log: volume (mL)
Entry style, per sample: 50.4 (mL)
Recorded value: 125 (mL)
